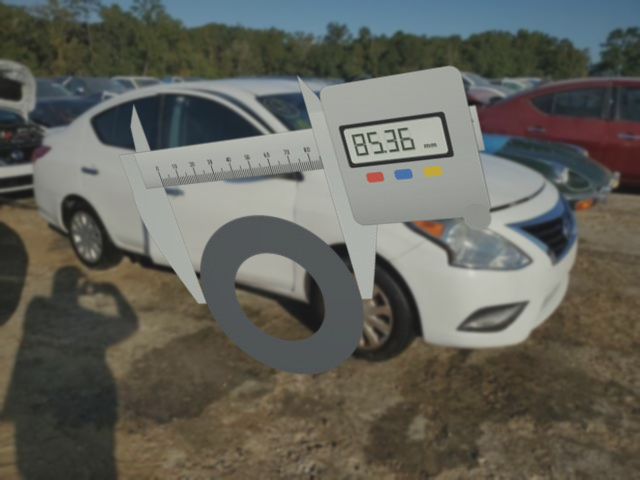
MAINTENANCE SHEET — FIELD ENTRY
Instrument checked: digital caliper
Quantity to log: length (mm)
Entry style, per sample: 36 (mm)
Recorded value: 85.36 (mm)
